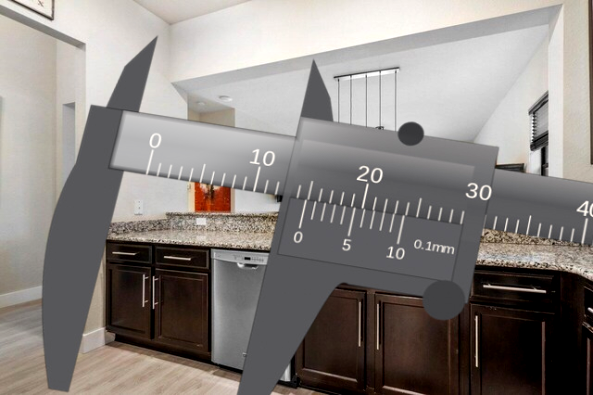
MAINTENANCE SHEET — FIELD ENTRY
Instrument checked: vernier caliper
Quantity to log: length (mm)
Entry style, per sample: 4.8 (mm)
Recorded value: 14.8 (mm)
